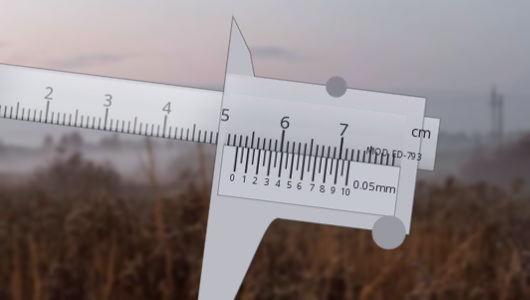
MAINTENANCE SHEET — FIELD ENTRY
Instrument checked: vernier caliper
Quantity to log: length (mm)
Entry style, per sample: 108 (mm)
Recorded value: 52.6 (mm)
